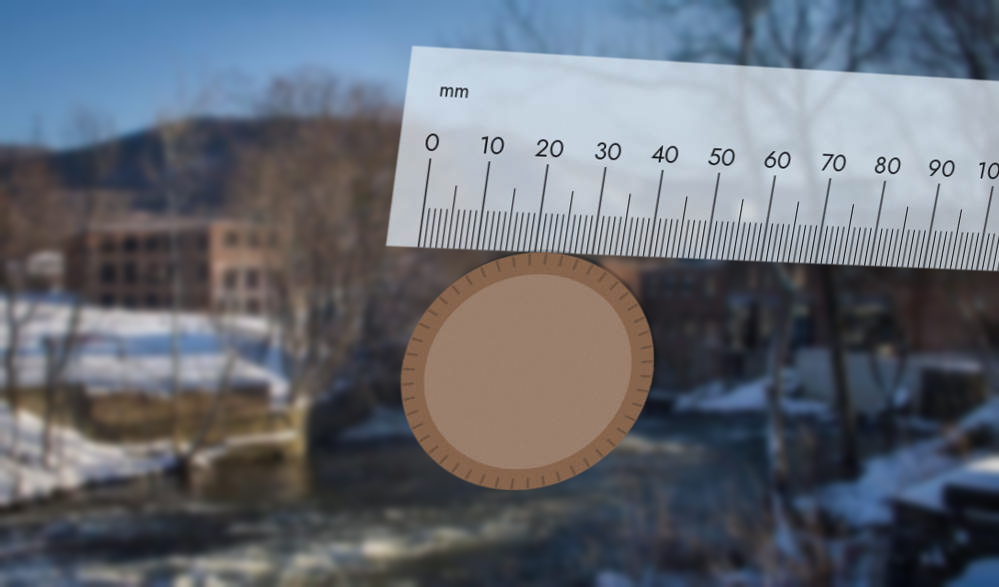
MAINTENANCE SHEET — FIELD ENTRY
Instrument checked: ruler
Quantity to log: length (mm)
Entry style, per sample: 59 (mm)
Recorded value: 44 (mm)
